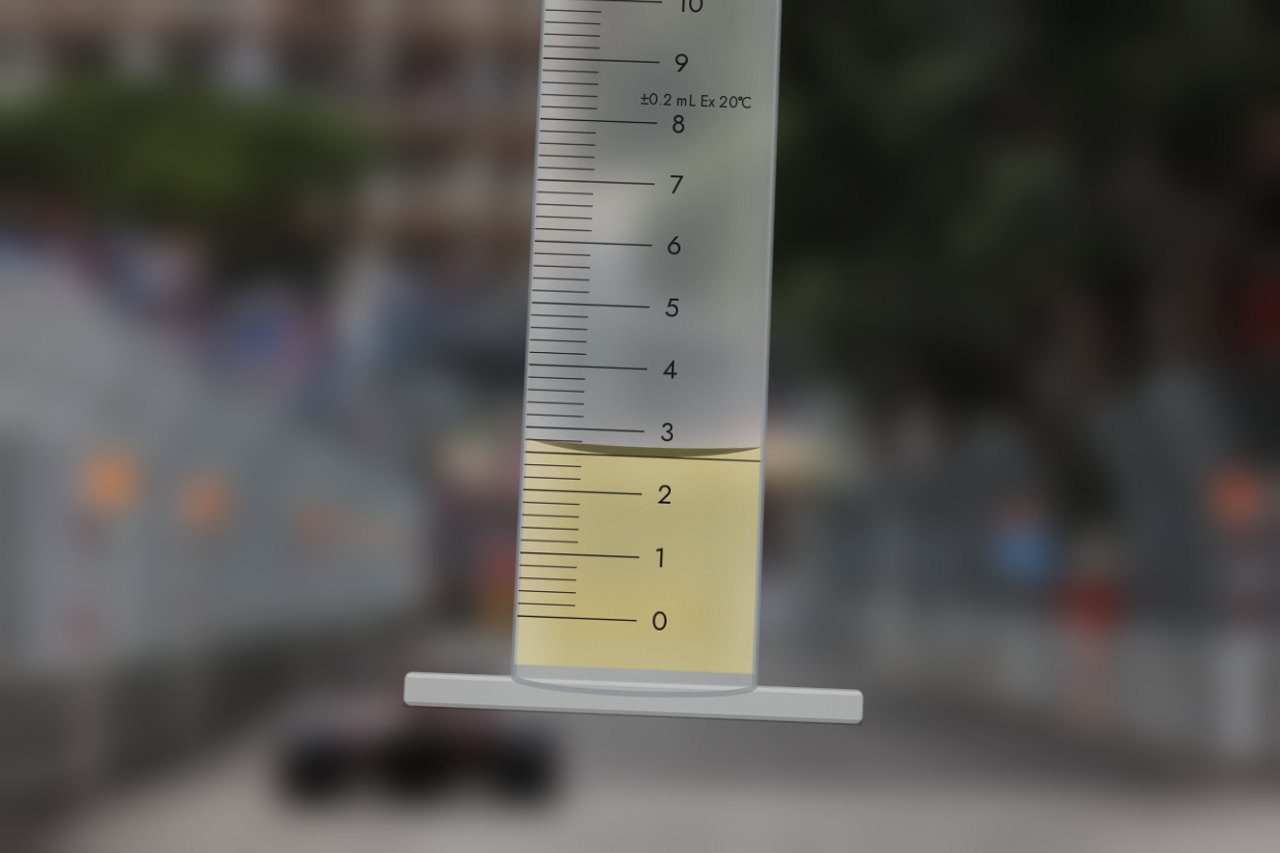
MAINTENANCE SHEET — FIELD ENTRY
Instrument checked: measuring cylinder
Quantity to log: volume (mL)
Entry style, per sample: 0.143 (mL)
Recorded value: 2.6 (mL)
